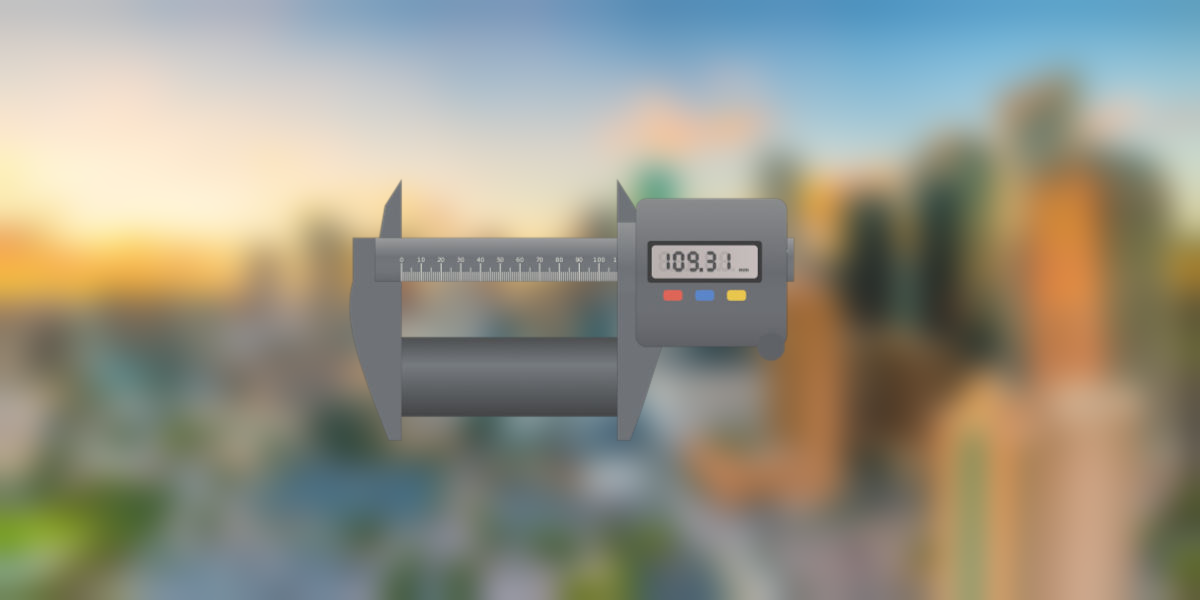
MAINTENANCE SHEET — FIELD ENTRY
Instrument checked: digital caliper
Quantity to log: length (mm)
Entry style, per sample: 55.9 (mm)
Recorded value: 109.31 (mm)
